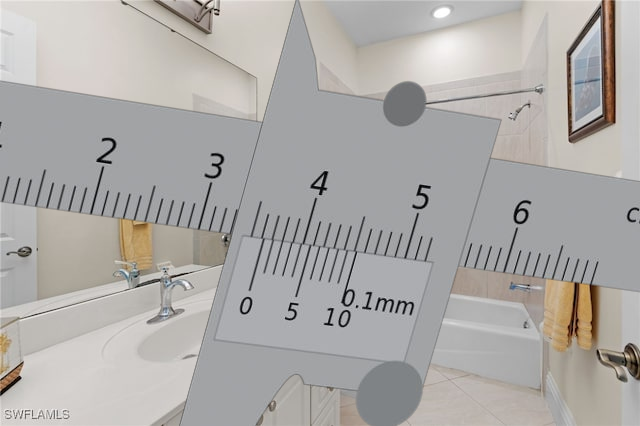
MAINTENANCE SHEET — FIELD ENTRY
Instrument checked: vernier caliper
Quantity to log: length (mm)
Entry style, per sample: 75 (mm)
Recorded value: 36.2 (mm)
